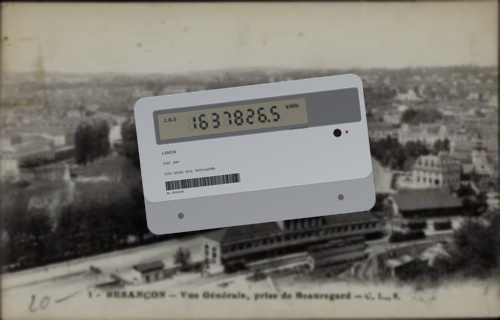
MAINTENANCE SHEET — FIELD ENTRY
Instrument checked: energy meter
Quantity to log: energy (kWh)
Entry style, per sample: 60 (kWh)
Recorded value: 1637826.5 (kWh)
